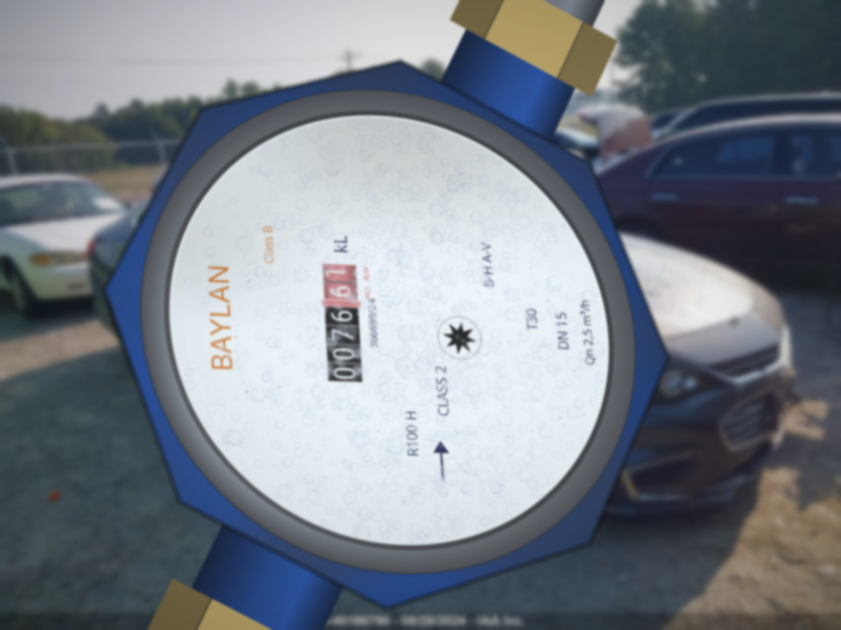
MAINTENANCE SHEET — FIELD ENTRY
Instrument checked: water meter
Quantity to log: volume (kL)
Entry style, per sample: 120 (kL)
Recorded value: 76.61 (kL)
